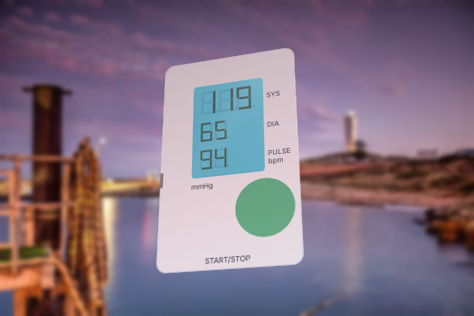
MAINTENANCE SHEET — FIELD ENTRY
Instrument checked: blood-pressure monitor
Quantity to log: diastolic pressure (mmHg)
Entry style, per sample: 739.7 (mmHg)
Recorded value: 65 (mmHg)
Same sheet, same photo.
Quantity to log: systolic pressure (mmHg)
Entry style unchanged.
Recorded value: 119 (mmHg)
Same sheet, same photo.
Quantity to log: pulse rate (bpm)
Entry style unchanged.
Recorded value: 94 (bpm)
